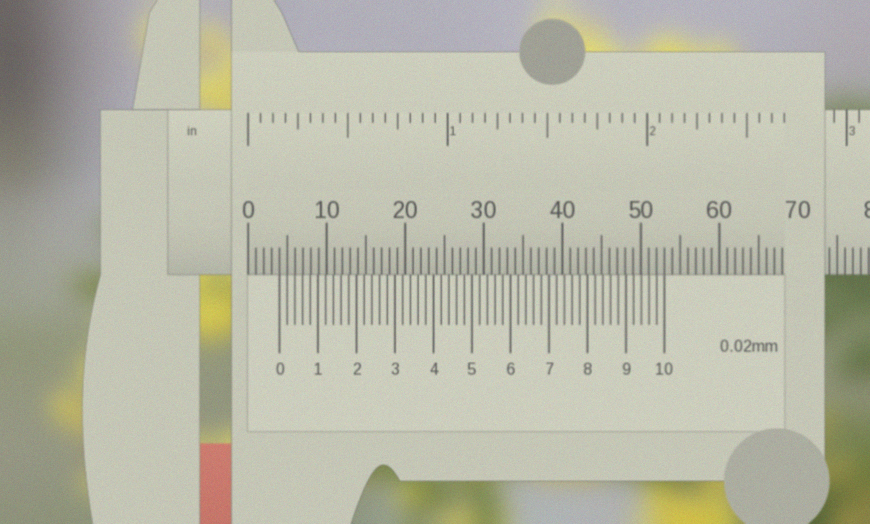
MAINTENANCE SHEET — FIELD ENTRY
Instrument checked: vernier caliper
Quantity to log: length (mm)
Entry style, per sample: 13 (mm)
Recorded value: 4.0 (mm)
